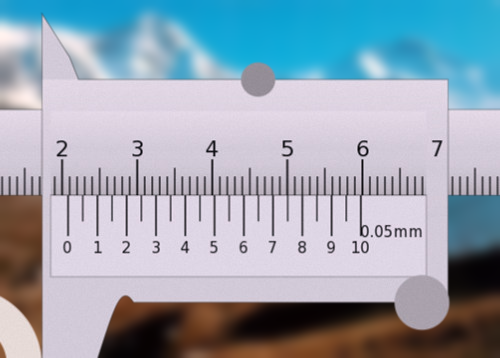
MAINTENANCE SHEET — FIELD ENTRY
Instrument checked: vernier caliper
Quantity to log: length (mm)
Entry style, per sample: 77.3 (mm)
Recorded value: 20.8 (mm)
